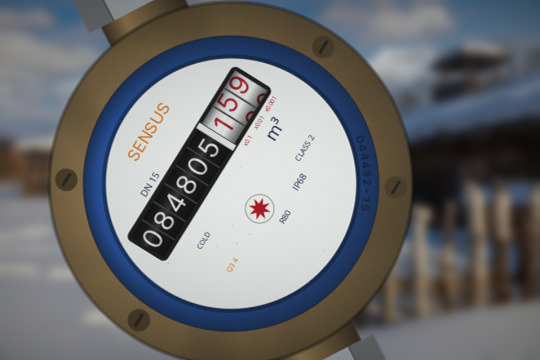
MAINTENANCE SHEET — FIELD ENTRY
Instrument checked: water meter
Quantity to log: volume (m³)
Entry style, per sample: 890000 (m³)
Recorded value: 84805.159 (m³)
